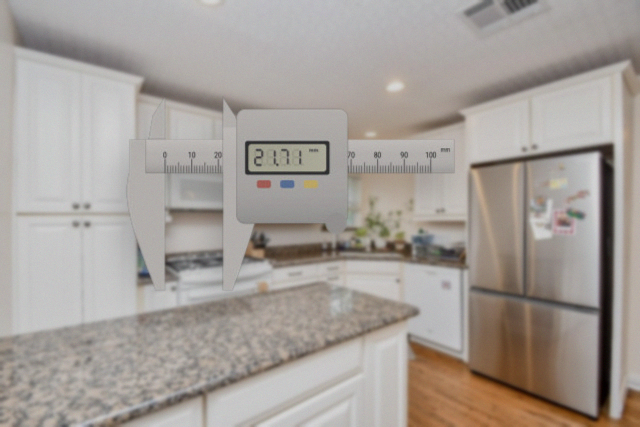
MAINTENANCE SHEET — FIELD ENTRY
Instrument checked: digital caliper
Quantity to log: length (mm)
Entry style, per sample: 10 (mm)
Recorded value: 21.71 (mm)
